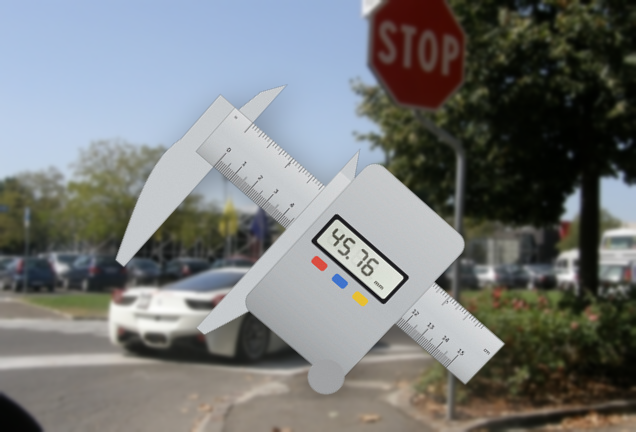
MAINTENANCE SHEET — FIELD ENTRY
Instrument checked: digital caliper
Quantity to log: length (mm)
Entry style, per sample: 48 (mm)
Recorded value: 45.76 (mm)
